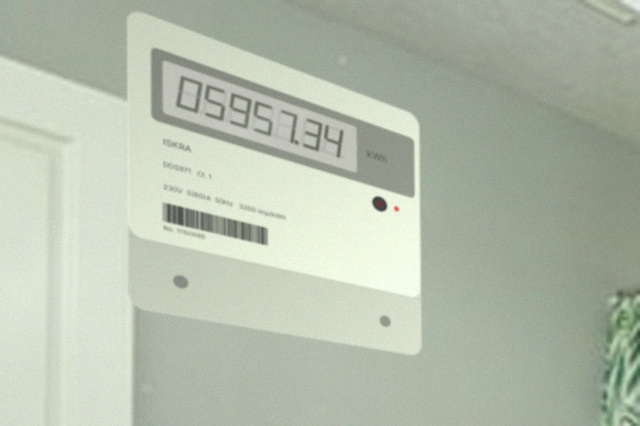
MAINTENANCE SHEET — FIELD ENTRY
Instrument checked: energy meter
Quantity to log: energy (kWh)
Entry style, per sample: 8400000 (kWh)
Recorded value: 5957.34 (kWh)
